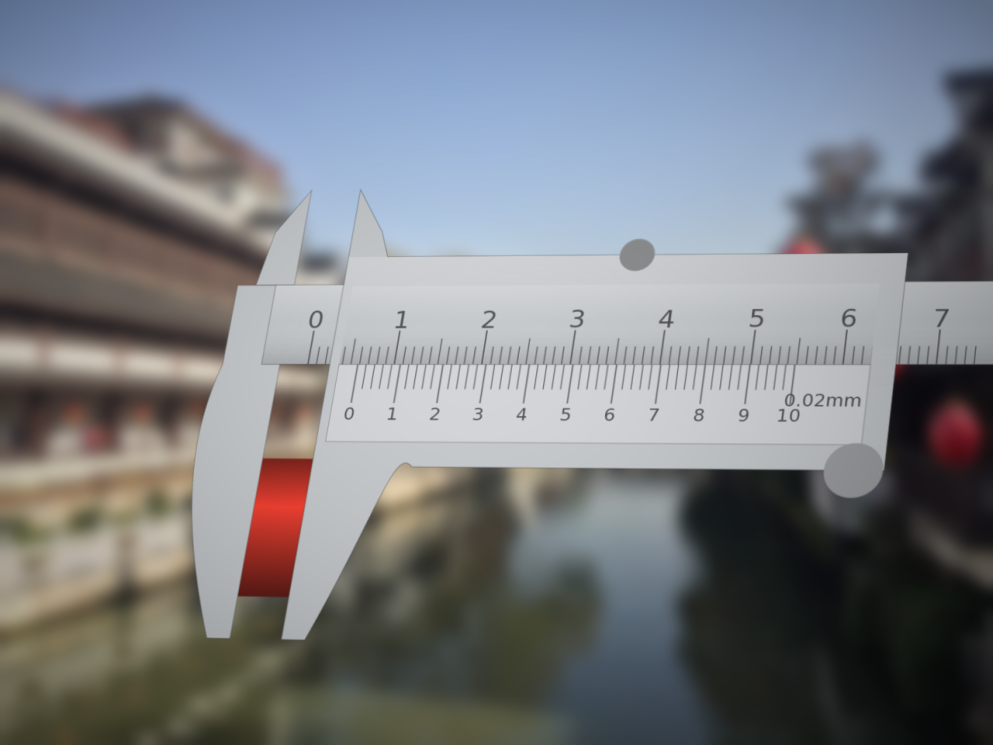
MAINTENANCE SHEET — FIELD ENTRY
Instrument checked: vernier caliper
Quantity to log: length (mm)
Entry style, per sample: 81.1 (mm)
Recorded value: 5.8 (mm)
